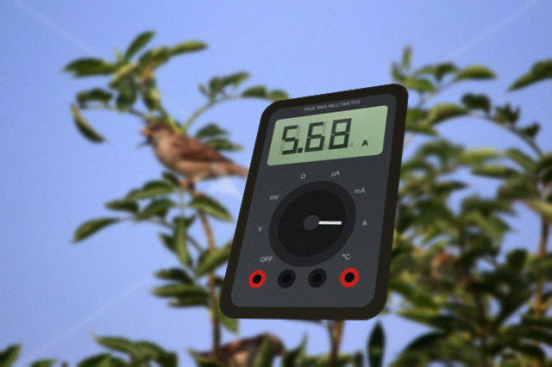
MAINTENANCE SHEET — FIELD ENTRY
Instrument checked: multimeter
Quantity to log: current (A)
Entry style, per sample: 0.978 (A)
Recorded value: 5.68 (A)
